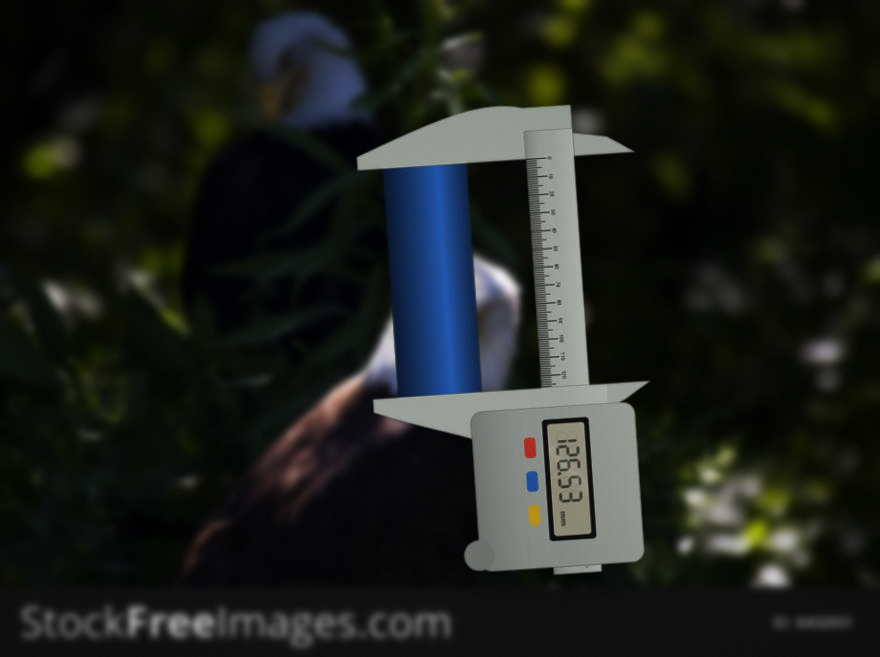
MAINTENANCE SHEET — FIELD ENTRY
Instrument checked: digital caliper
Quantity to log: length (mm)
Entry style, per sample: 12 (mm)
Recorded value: 126.53 (mm)
